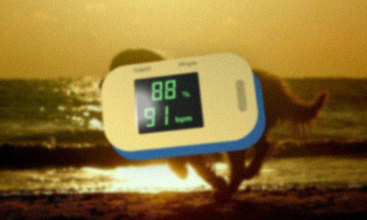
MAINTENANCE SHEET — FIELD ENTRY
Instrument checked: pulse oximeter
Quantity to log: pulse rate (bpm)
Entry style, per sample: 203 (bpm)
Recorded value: 91 (bpm)
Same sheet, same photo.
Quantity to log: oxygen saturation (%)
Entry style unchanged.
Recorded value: 88 (%)
